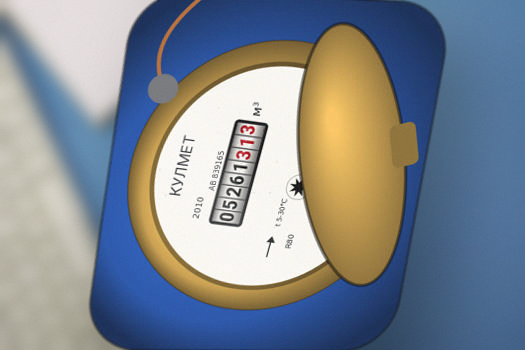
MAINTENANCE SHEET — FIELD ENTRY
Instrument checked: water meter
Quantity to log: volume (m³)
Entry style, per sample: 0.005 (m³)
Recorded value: 5261.313 (m³)
